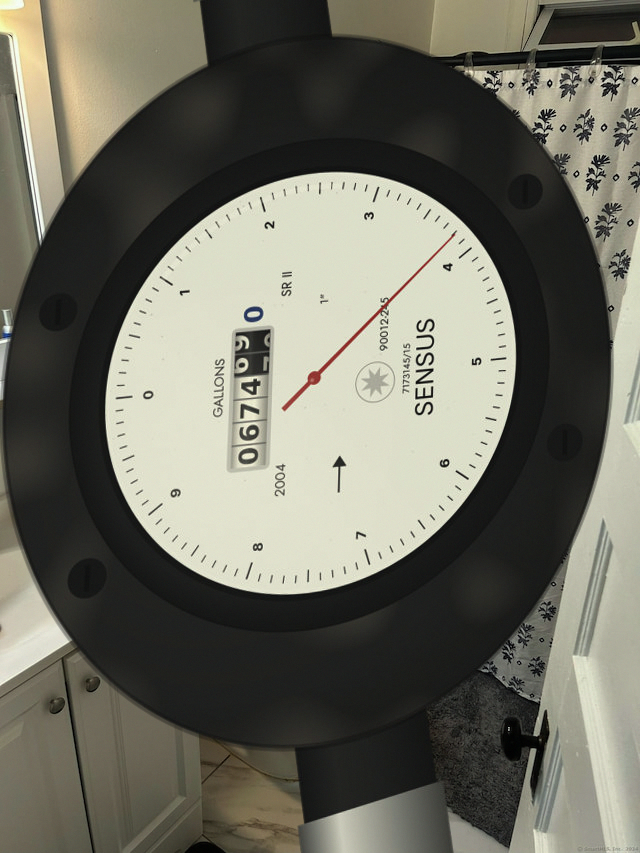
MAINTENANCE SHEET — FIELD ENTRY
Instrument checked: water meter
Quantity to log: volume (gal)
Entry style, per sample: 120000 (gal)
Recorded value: 674693.8 (gal)
